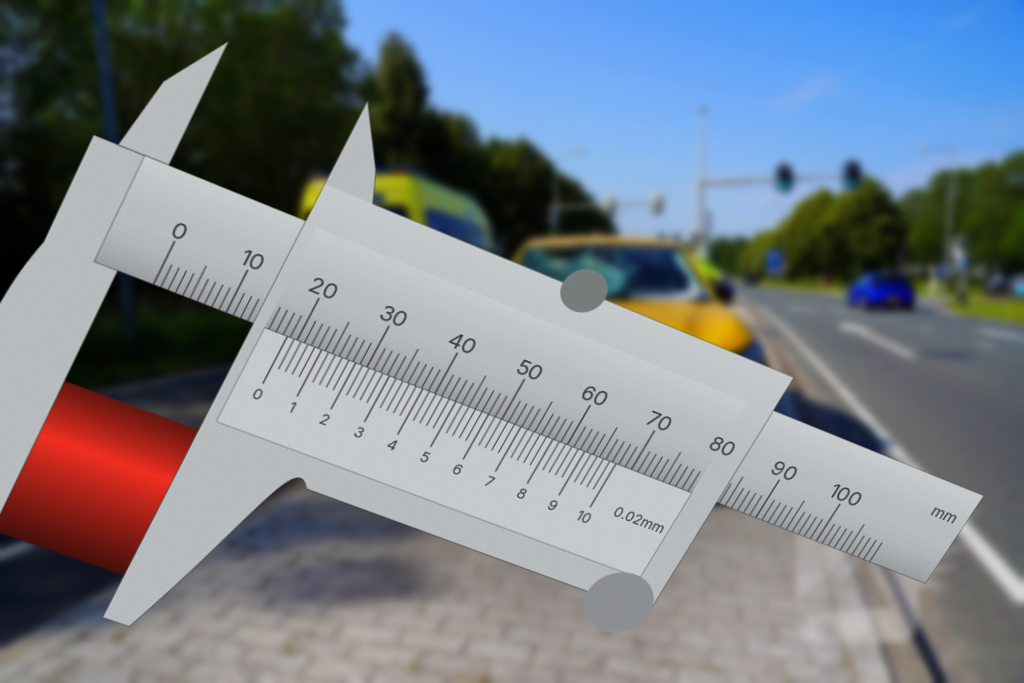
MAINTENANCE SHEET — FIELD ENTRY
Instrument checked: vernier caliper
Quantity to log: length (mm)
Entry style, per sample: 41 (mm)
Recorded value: 18.6 (mm)
